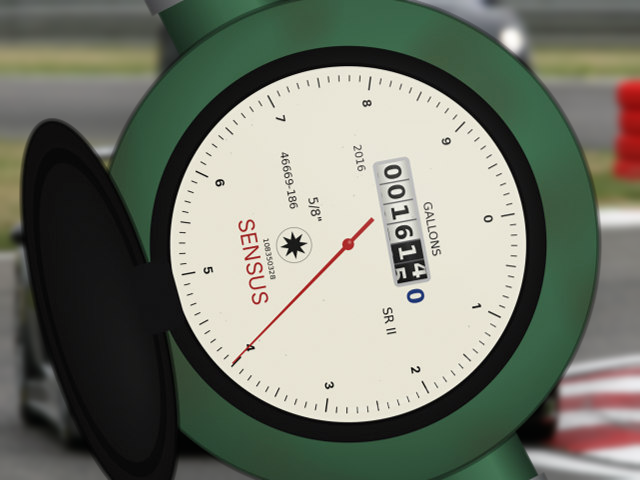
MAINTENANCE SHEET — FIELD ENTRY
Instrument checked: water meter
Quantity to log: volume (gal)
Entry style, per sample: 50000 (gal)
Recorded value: 16144.0 (gal)
